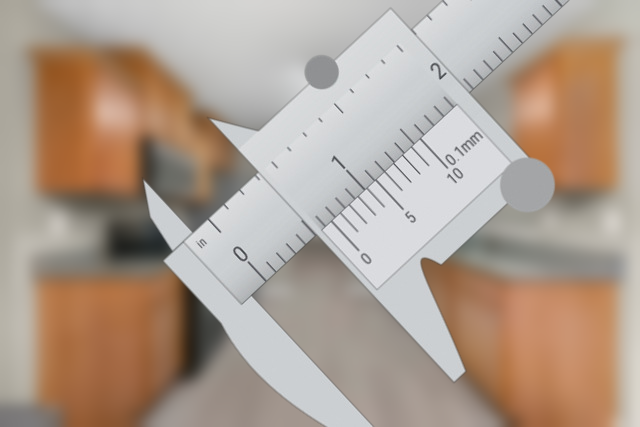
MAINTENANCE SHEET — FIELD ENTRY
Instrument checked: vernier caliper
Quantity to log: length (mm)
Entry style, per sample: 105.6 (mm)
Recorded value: 6.6 (mm)
